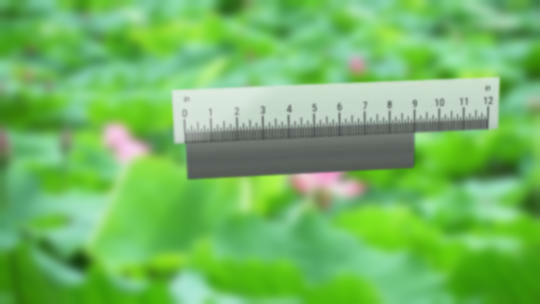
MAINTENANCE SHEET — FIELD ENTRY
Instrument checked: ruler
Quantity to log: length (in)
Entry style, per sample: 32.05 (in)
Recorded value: 9 (in)
